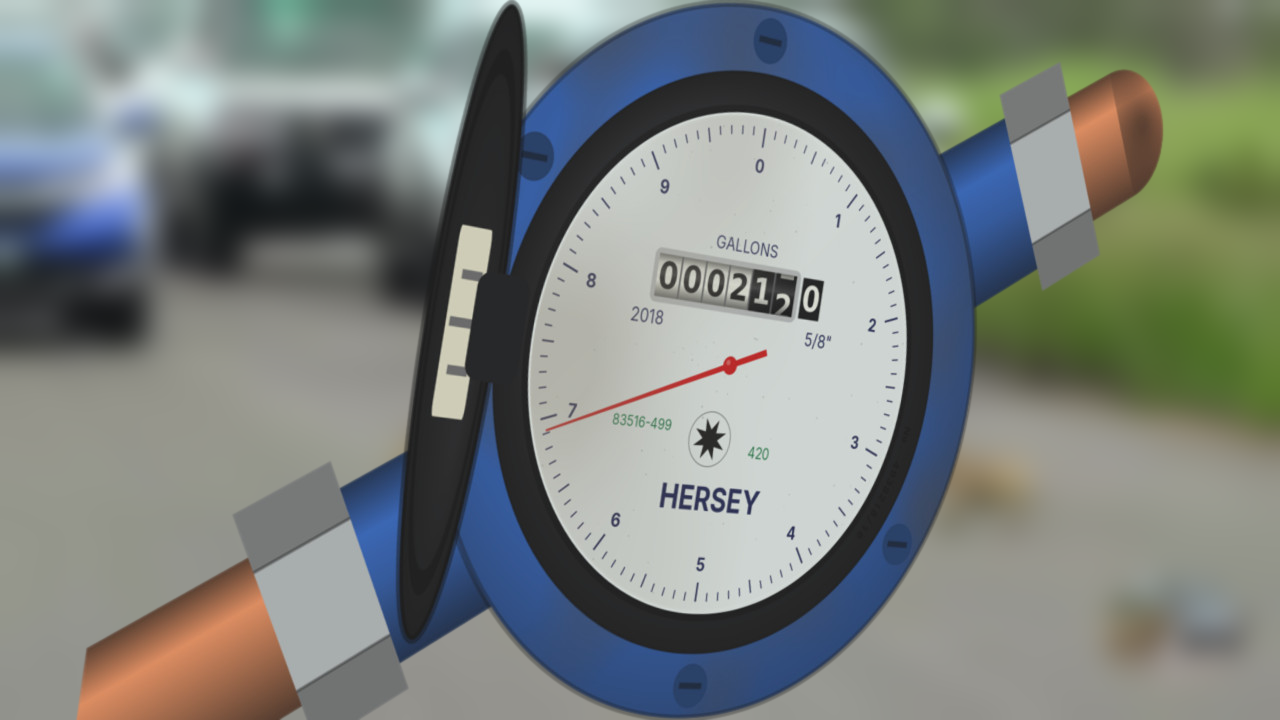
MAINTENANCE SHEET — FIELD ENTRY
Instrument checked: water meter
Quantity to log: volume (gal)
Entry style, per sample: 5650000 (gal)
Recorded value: 2116.9 (gal)
